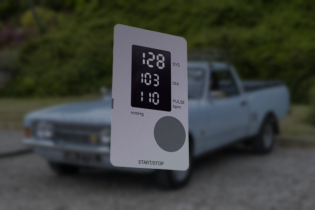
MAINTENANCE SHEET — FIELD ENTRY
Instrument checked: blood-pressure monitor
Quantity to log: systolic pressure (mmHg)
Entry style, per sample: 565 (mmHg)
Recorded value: 128 (mmHg)
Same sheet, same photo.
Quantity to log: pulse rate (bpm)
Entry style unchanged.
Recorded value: 110 (bpm)
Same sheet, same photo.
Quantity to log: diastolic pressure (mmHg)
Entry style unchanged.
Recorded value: 103 (mmHg)
